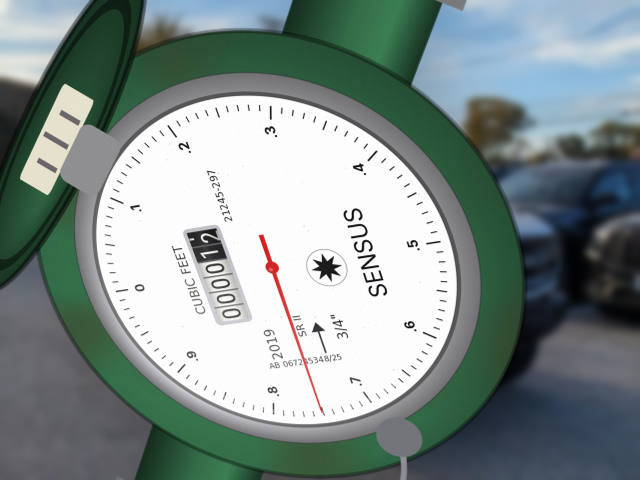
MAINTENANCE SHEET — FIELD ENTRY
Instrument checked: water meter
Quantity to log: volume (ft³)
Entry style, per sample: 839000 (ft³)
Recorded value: 11.75 (ft³)
